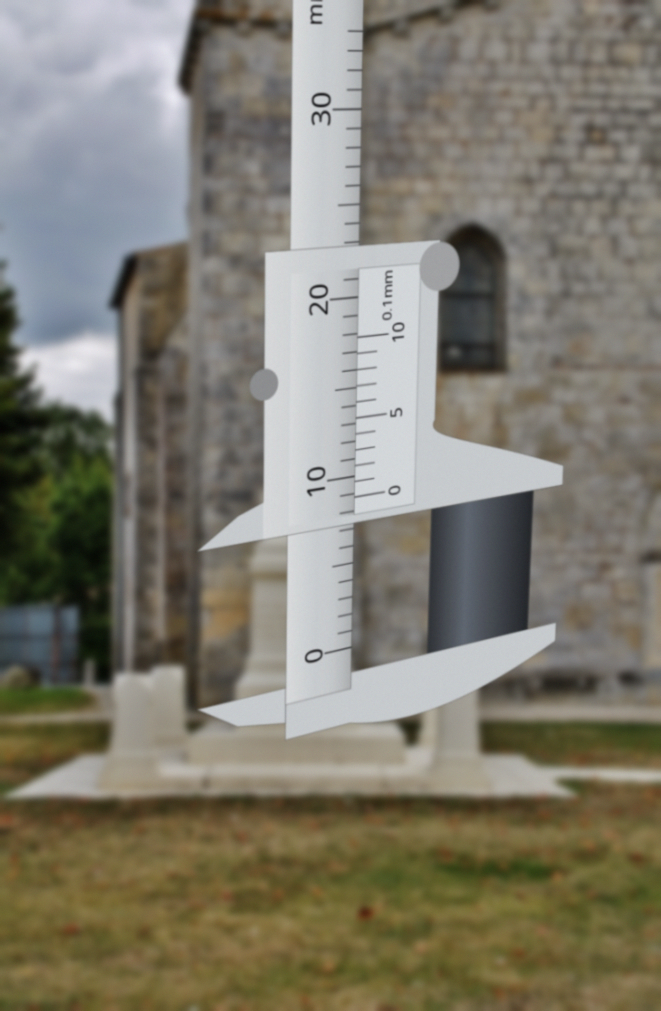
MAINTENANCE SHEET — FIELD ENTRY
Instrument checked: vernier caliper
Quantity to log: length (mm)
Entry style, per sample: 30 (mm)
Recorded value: 8.8 (mm)
